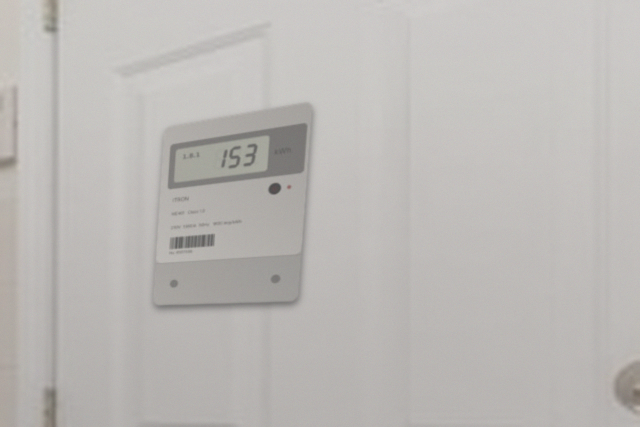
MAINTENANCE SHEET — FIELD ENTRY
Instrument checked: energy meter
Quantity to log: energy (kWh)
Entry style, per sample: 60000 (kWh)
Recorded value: 153 (kWh)
